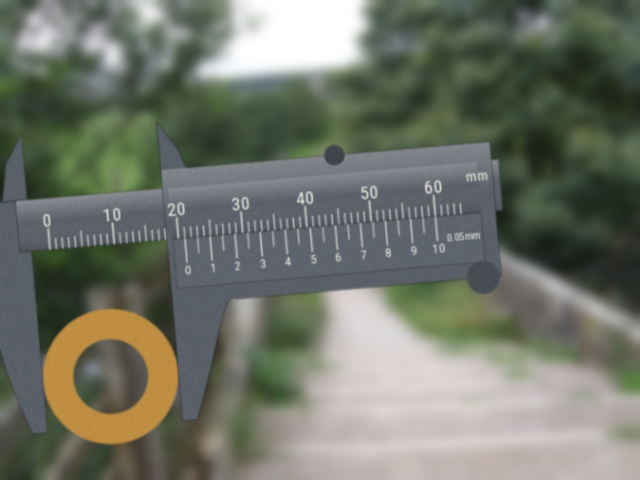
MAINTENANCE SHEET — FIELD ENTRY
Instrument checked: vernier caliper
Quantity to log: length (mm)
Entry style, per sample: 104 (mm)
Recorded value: 21.0 (mm)
